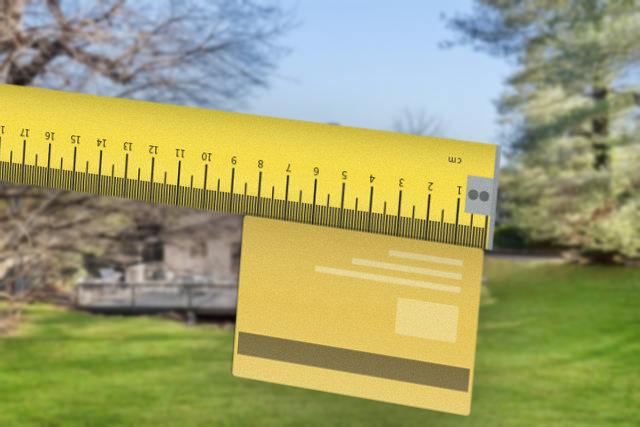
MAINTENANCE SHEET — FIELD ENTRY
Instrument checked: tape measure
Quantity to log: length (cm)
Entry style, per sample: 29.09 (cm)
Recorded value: 8.5 (cm)
